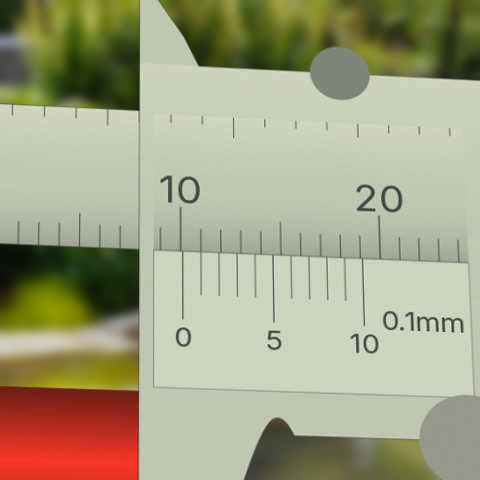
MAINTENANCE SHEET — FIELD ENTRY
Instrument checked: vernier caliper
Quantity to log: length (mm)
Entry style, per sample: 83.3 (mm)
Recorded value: 10.1 (mm)
